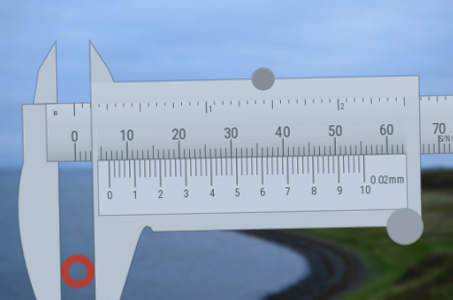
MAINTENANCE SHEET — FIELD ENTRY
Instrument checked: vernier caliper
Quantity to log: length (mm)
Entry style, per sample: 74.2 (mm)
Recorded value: 6.5 (mm)
